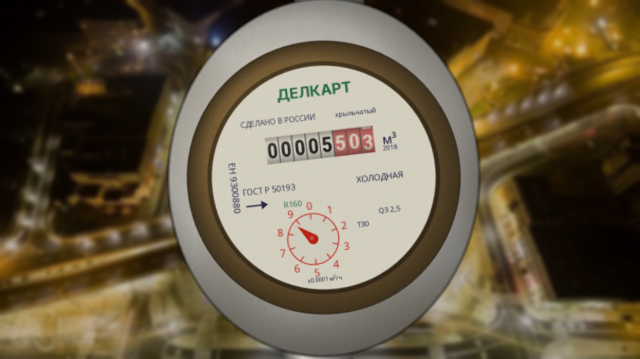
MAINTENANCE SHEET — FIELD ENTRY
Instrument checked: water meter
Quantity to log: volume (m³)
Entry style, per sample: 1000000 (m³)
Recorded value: 5.5028 (m³)
